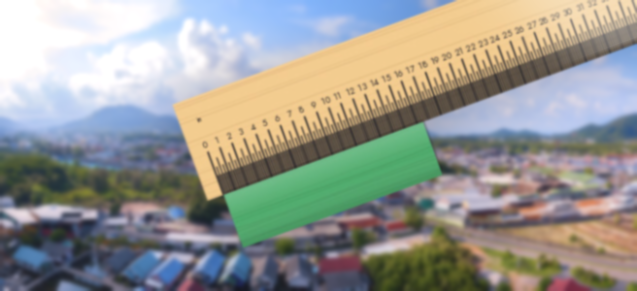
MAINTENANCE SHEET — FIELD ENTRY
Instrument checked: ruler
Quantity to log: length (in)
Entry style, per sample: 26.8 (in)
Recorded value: 16.5 (in)
